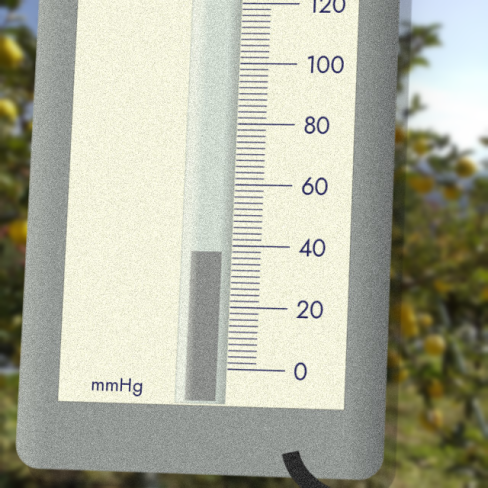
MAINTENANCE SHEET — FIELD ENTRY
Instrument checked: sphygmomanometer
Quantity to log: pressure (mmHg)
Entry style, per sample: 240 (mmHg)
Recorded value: 38 (mmHg)
